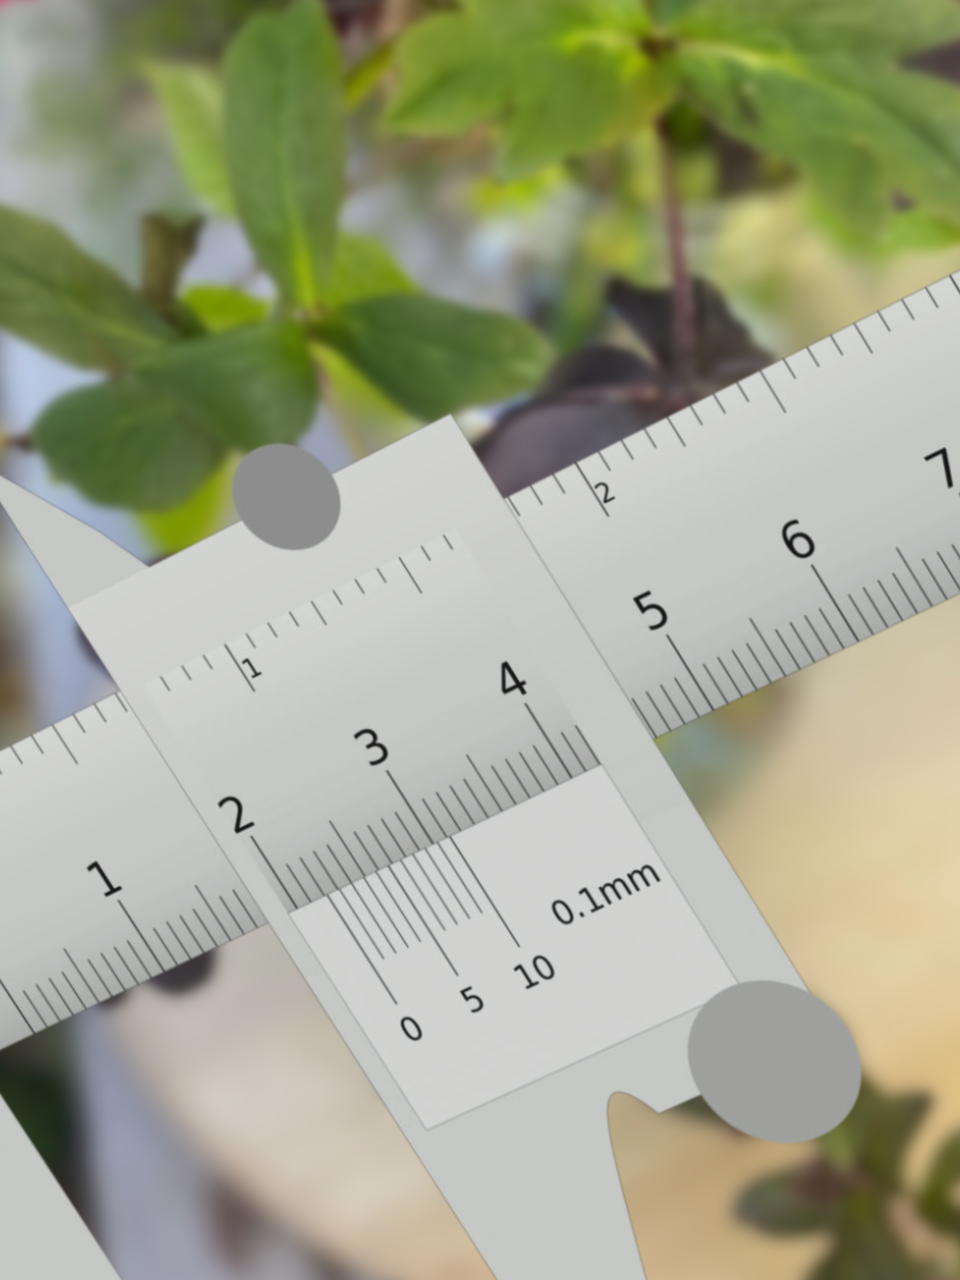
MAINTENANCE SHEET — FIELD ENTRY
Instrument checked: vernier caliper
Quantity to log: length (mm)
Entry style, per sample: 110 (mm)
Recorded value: 22.2 (mm)
